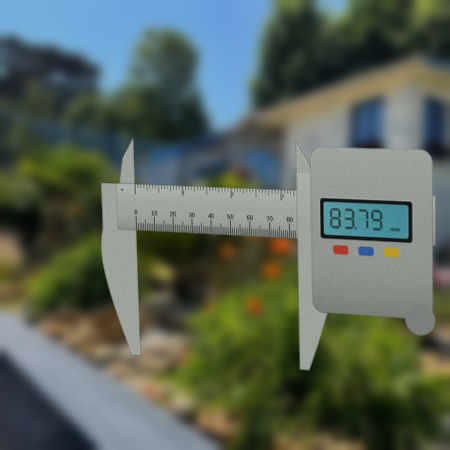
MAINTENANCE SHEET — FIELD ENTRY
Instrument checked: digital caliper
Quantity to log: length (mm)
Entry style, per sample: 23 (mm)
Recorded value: 83.79 (mm)
